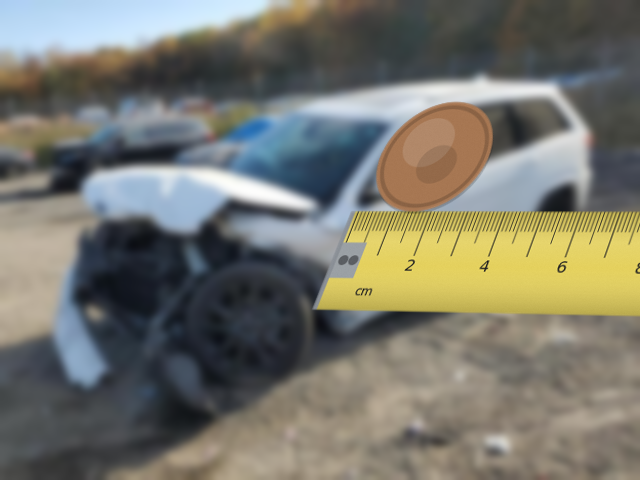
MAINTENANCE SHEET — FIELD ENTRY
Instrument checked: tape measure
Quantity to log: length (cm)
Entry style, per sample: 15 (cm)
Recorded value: 3 (cm)
